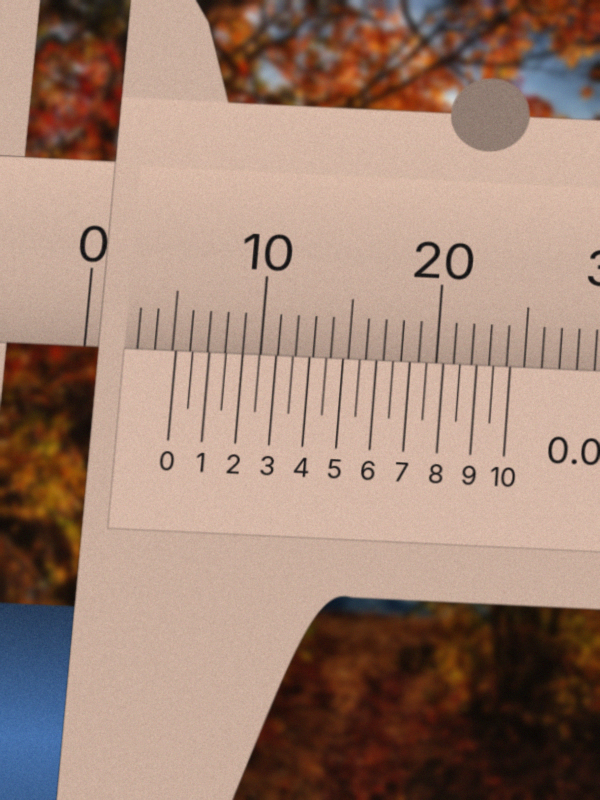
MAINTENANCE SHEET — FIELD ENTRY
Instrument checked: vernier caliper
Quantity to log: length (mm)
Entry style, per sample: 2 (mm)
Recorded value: 5.2 (mm)
